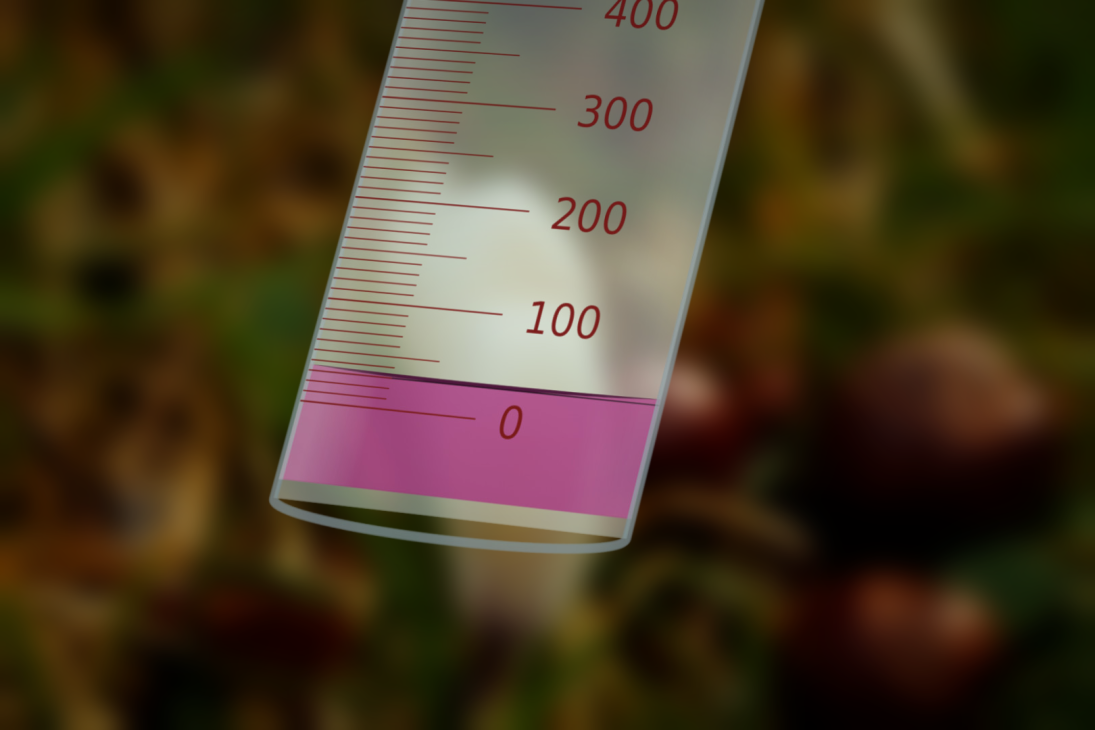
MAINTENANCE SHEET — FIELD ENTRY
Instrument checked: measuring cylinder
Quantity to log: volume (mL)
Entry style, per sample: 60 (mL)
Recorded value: 30 (mL)
